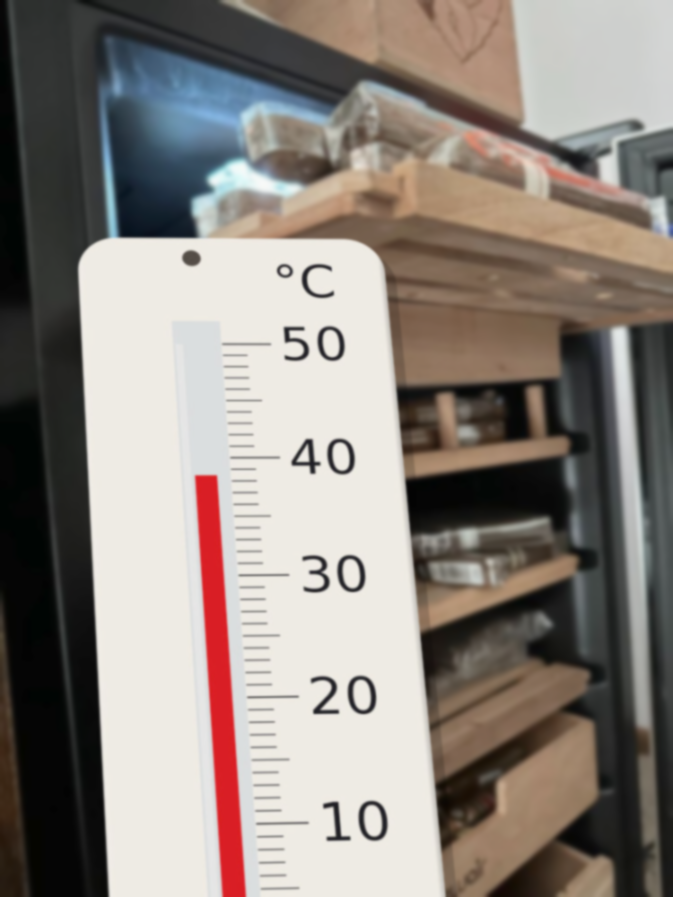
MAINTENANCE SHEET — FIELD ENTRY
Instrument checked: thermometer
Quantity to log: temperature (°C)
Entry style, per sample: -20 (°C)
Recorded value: 38.5 (°C)
